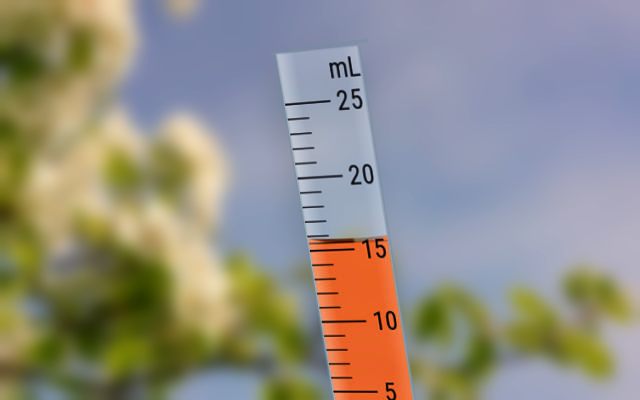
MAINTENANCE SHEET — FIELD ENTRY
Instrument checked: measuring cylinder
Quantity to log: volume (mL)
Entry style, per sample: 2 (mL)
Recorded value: 15.5 (mL)
